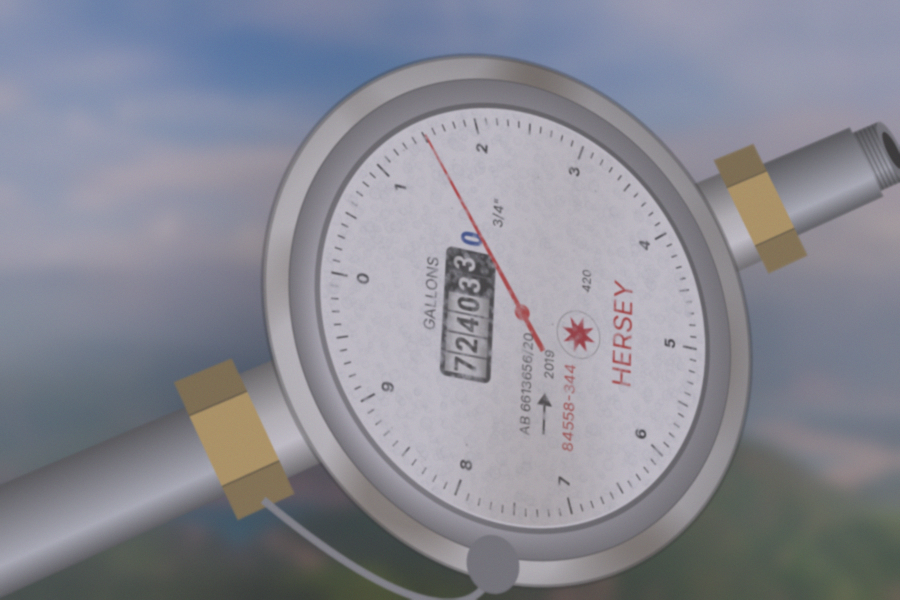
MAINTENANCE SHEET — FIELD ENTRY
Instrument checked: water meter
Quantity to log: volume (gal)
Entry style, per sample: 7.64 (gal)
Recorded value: 7240331.5 (gal)
